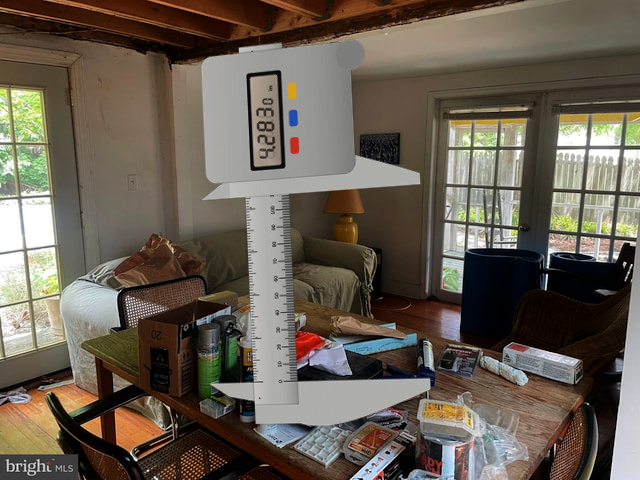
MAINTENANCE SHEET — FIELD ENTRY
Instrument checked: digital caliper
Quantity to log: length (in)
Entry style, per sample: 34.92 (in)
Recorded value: 4.2830 (in)
